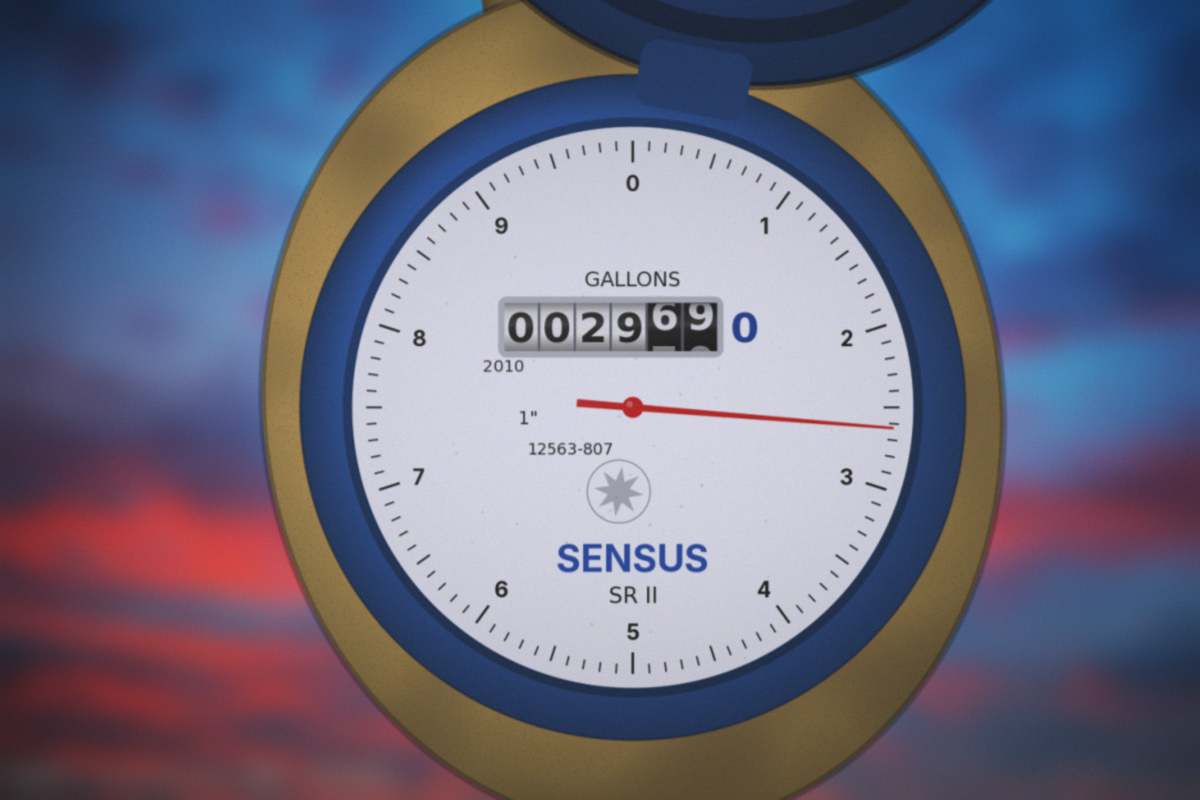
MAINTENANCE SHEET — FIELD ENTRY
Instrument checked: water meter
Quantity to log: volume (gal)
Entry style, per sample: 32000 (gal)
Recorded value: 29692.6 (gal)
